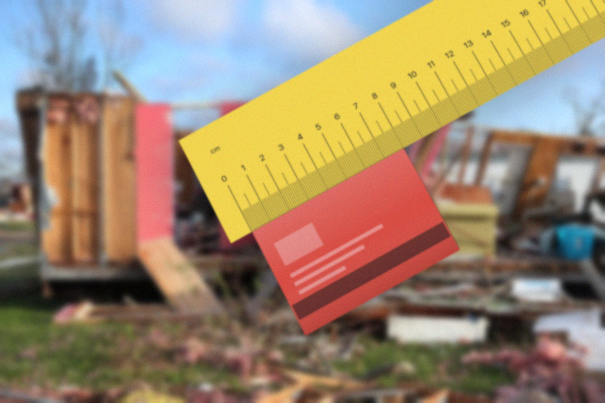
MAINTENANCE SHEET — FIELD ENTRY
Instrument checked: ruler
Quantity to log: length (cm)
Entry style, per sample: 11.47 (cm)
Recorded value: 8 (cm)
